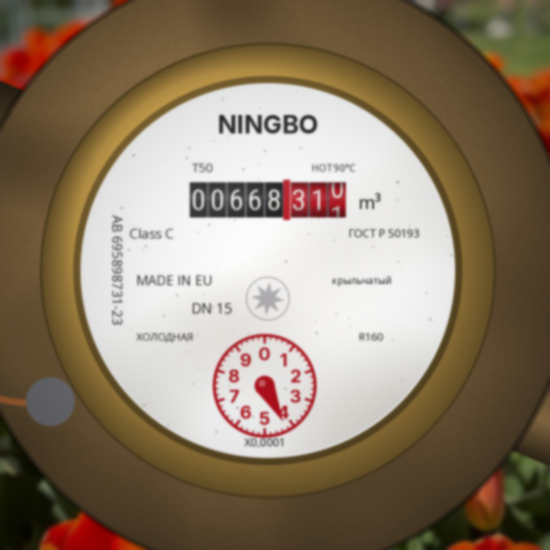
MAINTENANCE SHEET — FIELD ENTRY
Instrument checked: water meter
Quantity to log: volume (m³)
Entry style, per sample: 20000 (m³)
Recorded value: 668.3104 (m³)
